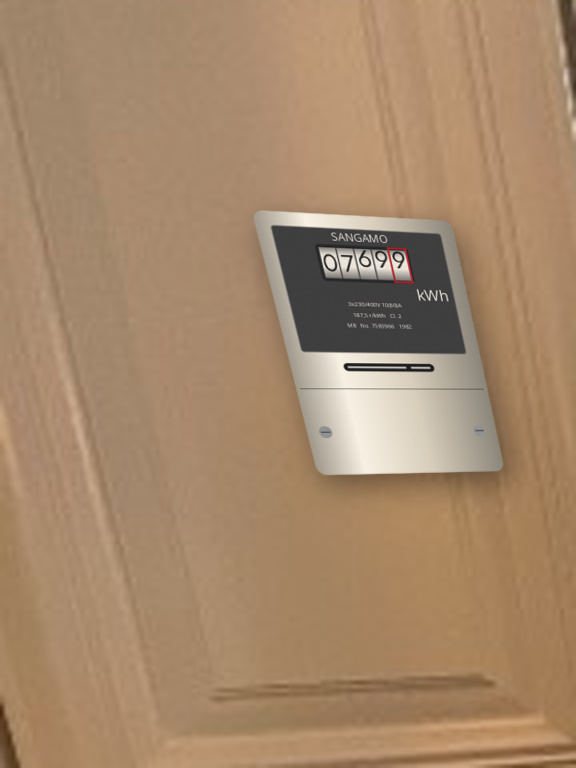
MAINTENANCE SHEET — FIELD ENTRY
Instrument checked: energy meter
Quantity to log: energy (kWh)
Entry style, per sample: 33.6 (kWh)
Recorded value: 769.9 (kWh)
